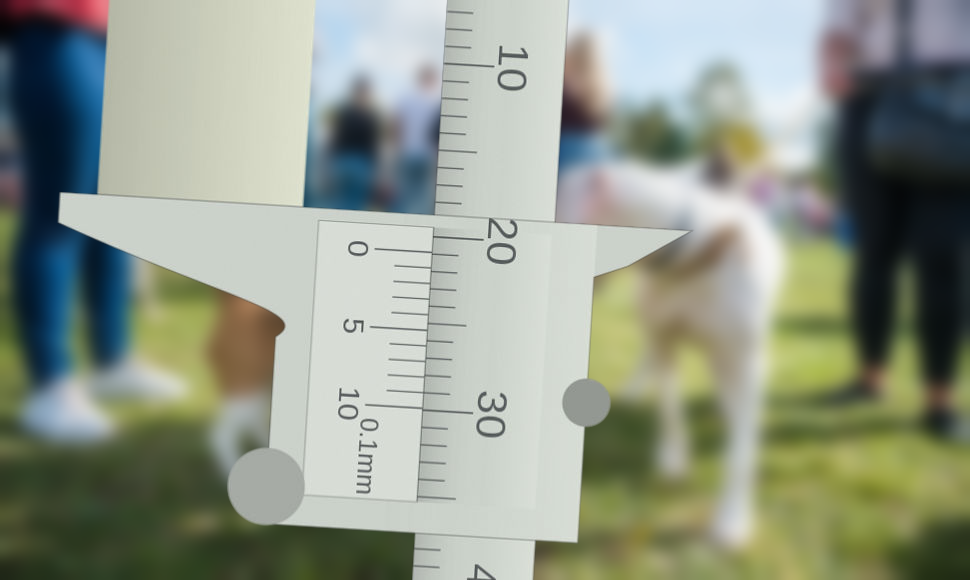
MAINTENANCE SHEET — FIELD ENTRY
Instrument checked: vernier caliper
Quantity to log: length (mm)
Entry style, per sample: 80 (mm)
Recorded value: 20.9 (mm)
